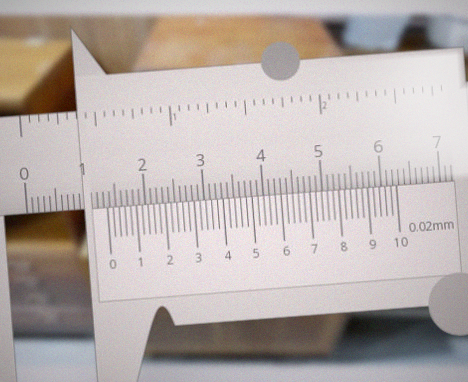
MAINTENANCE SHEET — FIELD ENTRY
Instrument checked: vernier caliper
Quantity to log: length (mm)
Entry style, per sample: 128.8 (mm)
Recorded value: 13.6 (mm)
